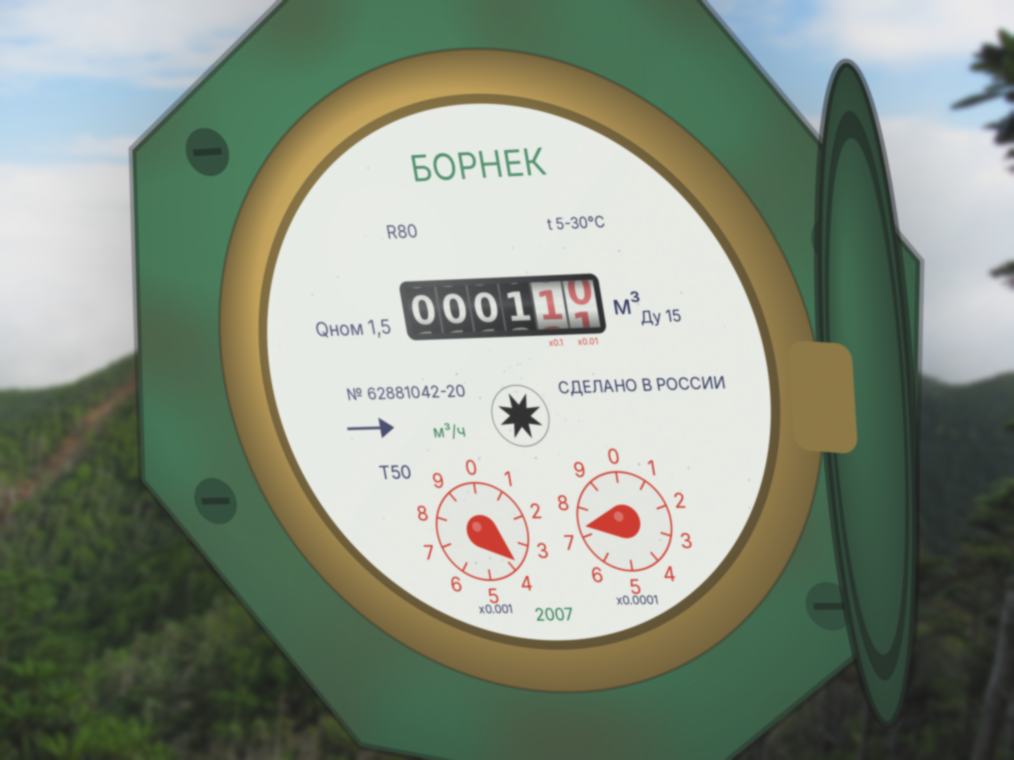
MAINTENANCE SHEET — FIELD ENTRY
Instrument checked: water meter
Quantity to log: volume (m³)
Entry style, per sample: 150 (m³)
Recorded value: 1.1037 (m³)
